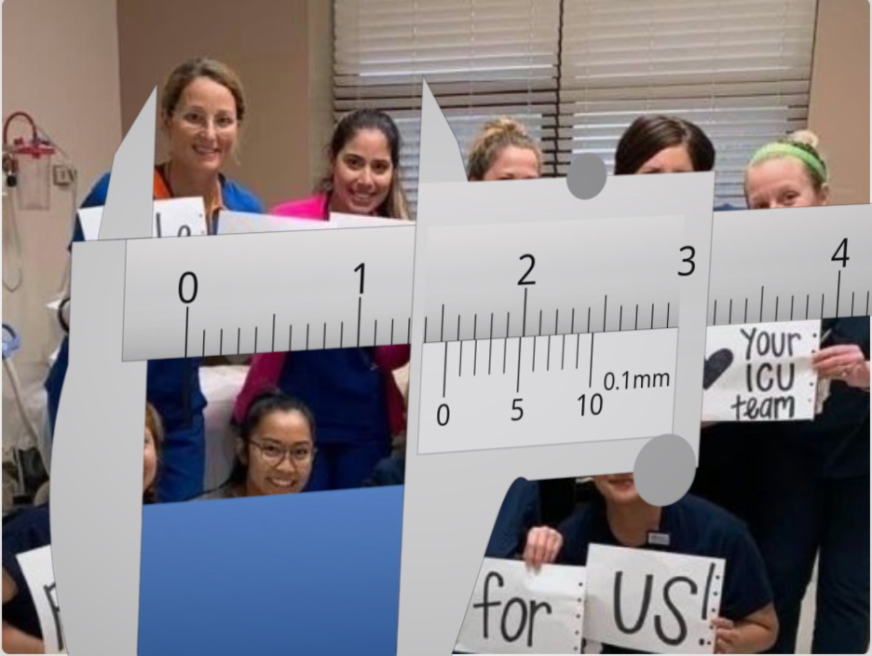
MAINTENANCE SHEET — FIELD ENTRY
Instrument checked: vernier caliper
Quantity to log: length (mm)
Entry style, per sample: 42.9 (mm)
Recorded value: 15.3 (mm)
